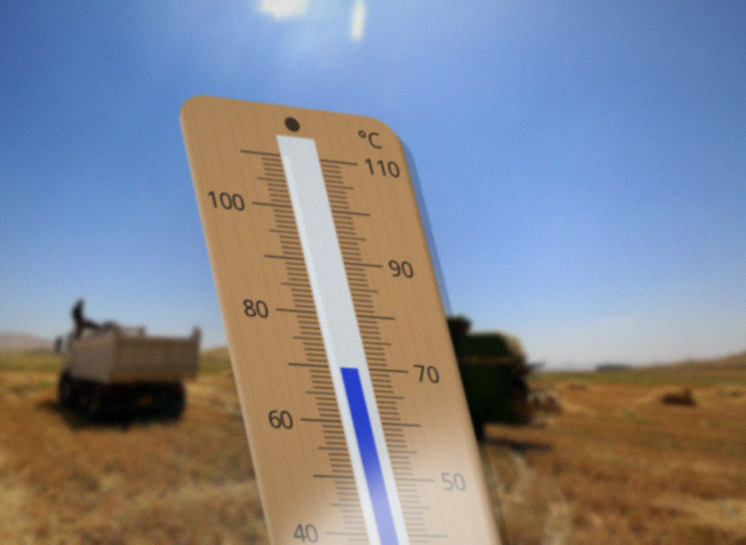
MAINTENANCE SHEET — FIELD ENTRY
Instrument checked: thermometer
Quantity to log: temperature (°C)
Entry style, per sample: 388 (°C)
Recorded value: 70 (°C)
